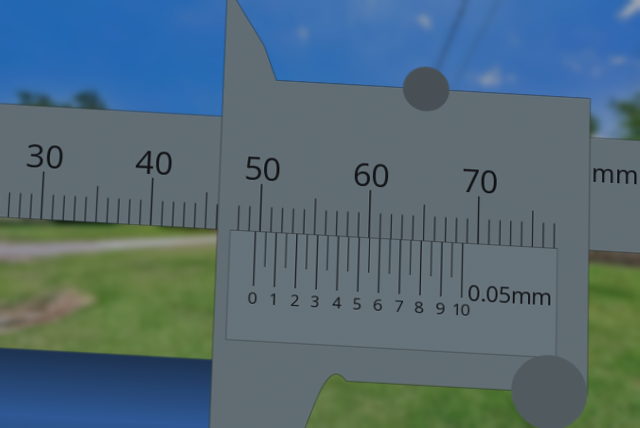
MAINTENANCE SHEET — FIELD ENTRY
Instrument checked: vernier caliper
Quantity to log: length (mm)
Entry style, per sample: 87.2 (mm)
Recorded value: 49.6 (mm)
